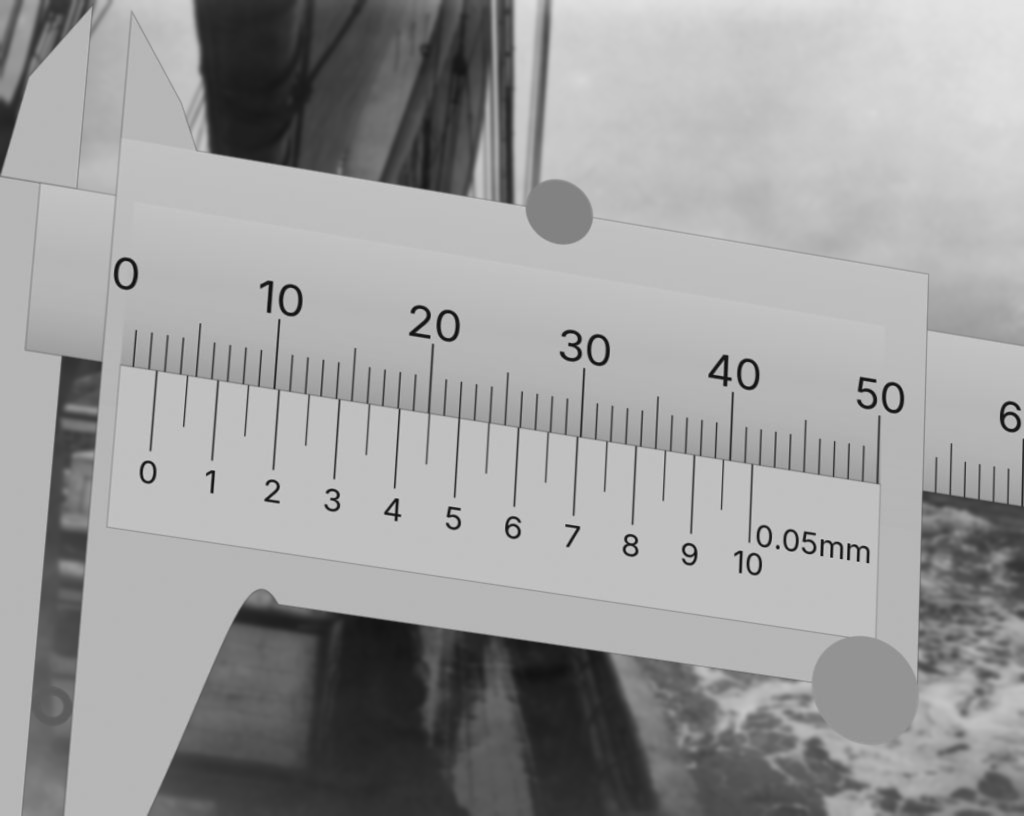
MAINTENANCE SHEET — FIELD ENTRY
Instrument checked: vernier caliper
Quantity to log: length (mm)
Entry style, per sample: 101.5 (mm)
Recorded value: 2.5 (mm)
